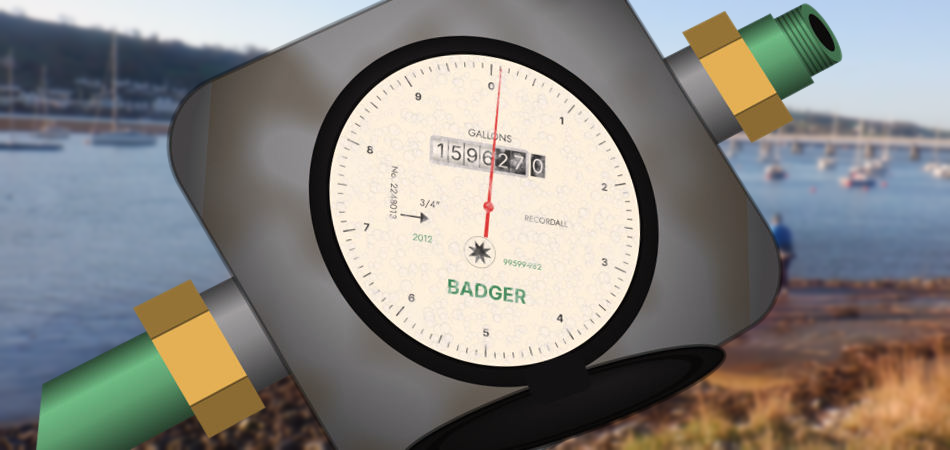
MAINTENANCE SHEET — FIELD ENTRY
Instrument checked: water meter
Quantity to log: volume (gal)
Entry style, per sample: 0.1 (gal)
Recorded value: 1596270.1 (gal)
